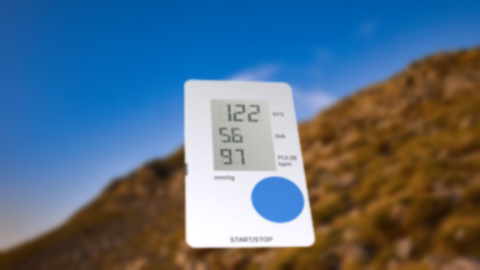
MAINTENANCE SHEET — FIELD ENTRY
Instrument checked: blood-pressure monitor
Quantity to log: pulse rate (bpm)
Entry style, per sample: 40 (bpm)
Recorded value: 97 (bpm)
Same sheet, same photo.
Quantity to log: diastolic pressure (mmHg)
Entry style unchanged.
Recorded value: 56 (mmHg)
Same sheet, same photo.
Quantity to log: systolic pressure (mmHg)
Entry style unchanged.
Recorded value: 122 (mmHg)
